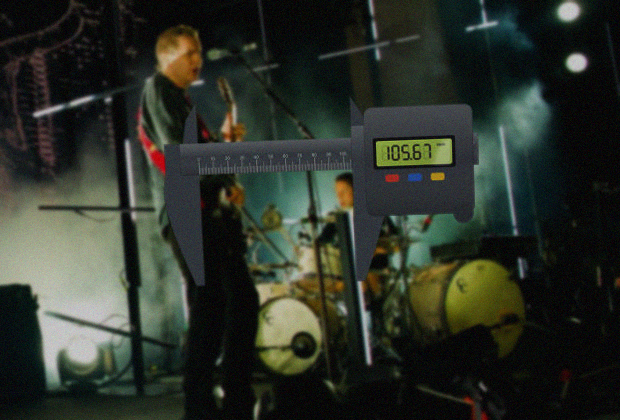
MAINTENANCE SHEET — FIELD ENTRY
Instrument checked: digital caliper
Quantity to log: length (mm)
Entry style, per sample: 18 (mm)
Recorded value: 105.67 (mm)
